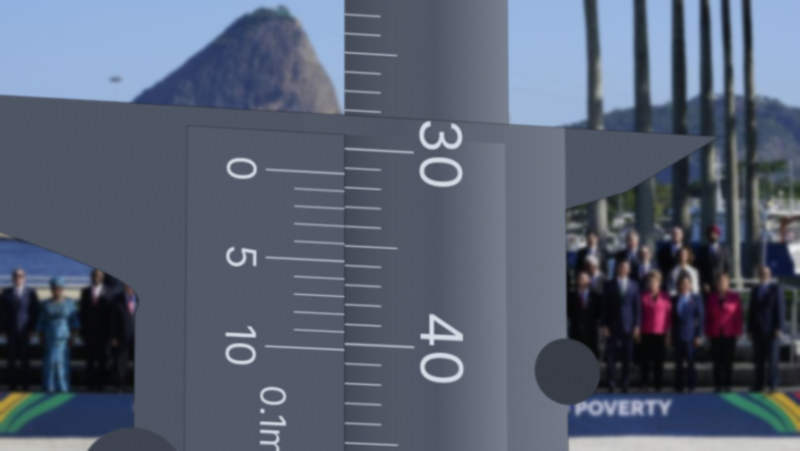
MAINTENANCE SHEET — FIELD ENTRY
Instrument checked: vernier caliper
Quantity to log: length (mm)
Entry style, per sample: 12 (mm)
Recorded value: 31.3 (mm)
